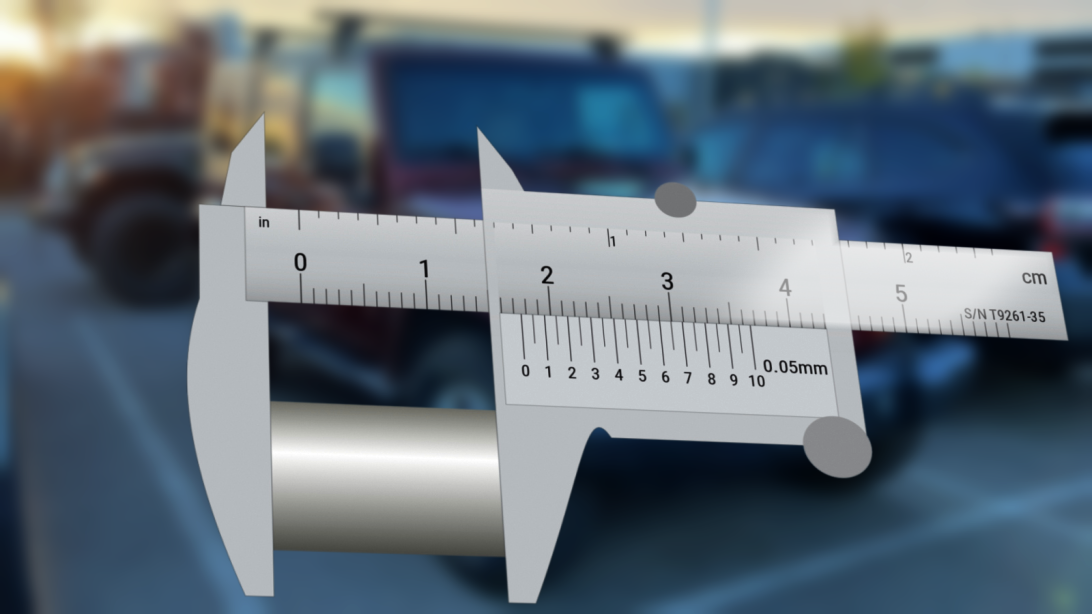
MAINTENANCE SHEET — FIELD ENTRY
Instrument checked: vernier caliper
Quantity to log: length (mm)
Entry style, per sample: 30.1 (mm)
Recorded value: 17.6 (mm)
